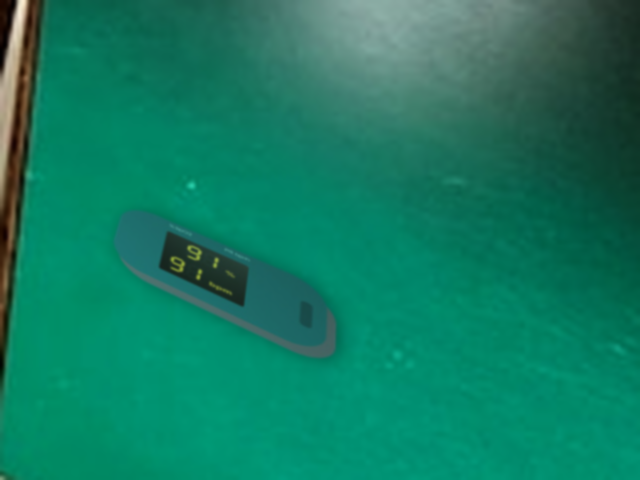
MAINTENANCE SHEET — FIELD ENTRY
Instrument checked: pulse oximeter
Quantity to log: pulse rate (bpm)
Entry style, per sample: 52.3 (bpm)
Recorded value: 91 (bpm)
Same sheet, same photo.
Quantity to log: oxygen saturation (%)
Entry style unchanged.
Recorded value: 91 (%)
